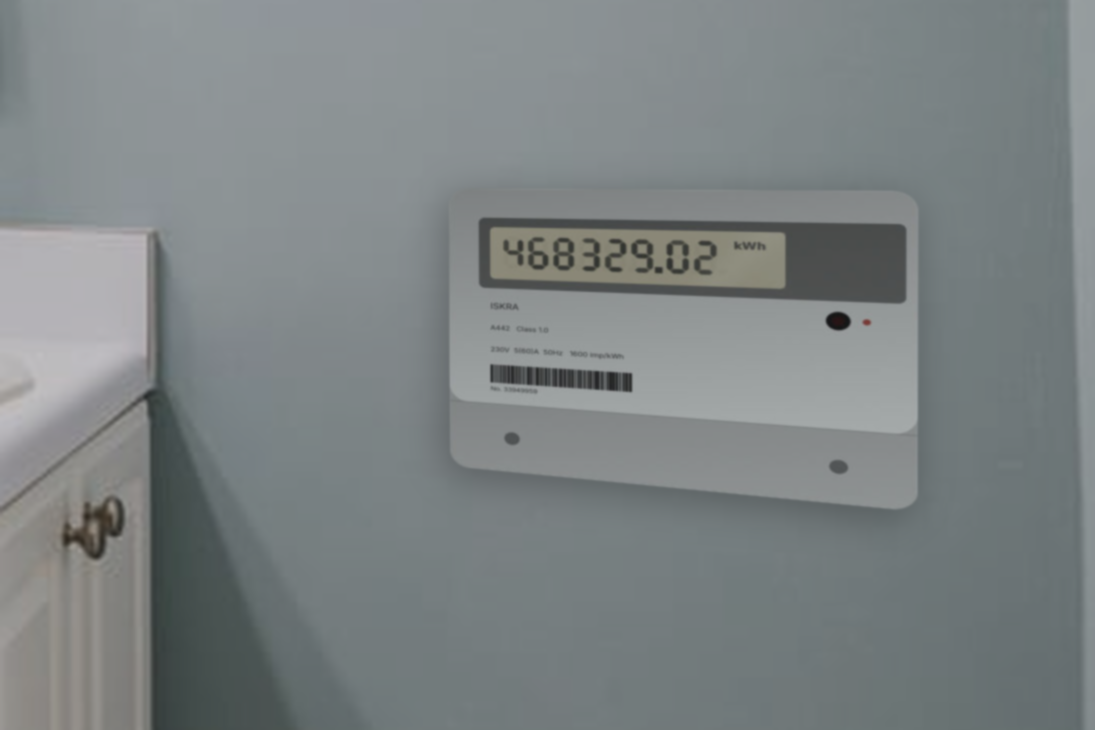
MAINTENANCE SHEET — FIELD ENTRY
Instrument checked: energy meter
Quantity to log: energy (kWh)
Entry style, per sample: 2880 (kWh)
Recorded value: 468329.02 (kWh)
